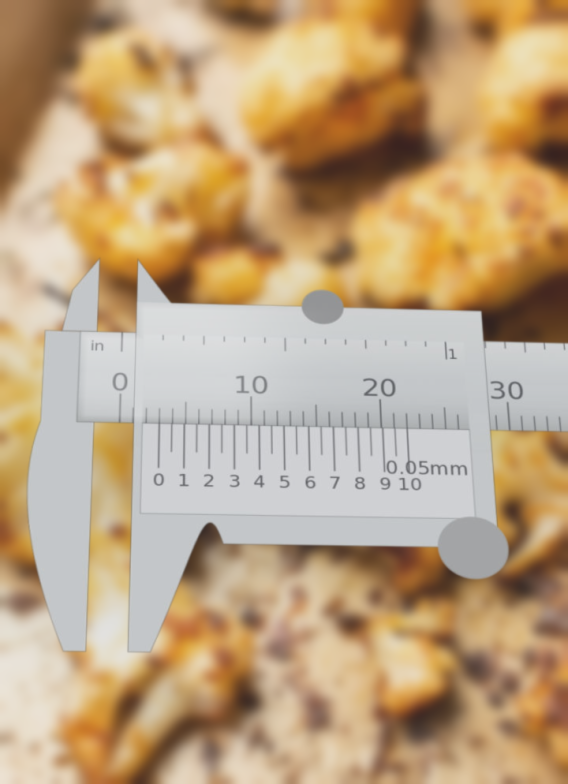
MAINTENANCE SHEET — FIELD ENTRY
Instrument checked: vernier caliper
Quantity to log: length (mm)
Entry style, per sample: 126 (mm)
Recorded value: 3.0 (mm)
